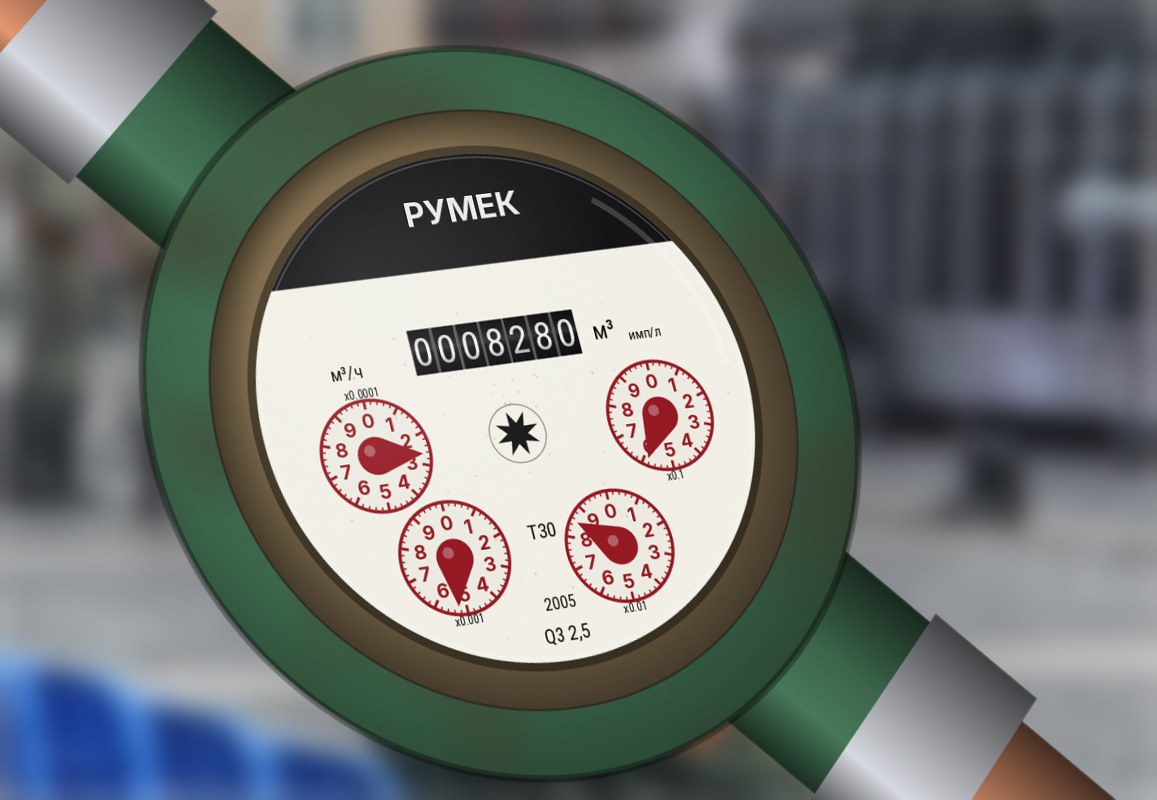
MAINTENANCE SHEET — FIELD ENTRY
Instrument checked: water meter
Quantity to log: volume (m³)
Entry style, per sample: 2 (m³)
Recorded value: 8280.5852 (m³)
